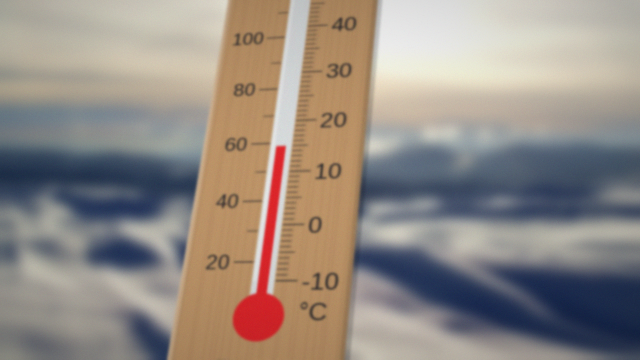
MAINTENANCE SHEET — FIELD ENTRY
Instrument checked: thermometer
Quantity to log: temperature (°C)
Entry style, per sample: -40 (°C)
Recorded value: 15 (°C)
